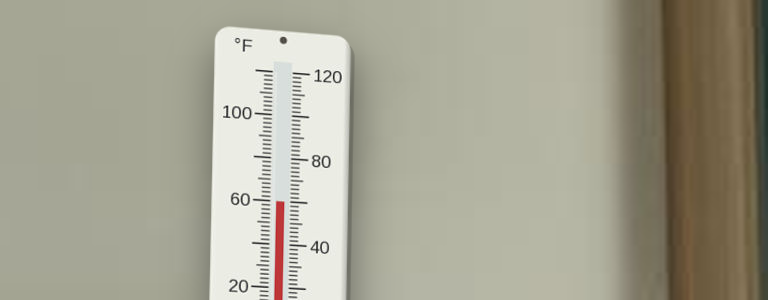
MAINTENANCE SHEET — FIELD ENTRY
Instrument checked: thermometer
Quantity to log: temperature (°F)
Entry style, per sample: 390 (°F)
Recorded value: 60 (°F)
